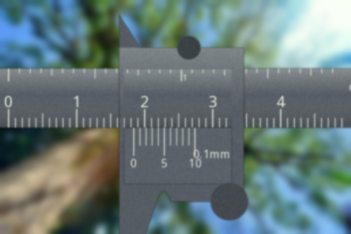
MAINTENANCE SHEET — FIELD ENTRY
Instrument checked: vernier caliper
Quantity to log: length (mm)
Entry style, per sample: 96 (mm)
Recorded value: 18.4 (mm)
